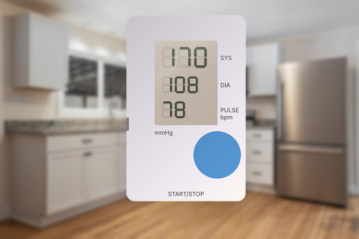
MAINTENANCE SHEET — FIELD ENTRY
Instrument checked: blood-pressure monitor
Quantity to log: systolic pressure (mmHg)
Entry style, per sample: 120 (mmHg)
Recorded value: 170 (mmHg)
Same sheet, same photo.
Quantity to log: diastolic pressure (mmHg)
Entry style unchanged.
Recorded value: 108 (mmHg)
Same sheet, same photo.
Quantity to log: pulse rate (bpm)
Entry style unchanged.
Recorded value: 78 (bpm)
